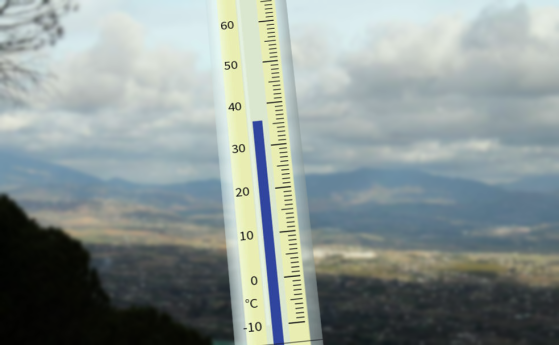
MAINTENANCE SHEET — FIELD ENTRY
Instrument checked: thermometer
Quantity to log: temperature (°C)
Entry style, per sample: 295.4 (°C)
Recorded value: 36 (°C)
